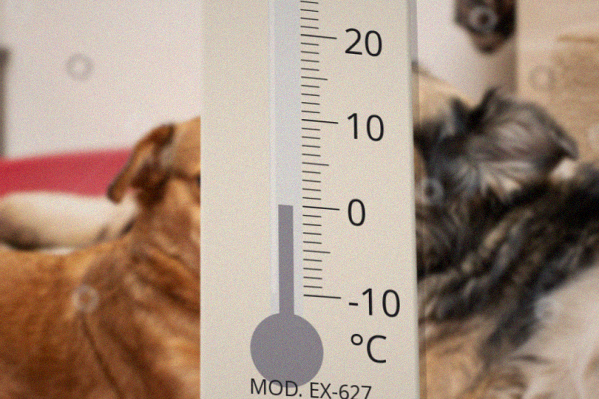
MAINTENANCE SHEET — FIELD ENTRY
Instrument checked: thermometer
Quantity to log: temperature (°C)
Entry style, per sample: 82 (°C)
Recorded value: 0 (°C)
